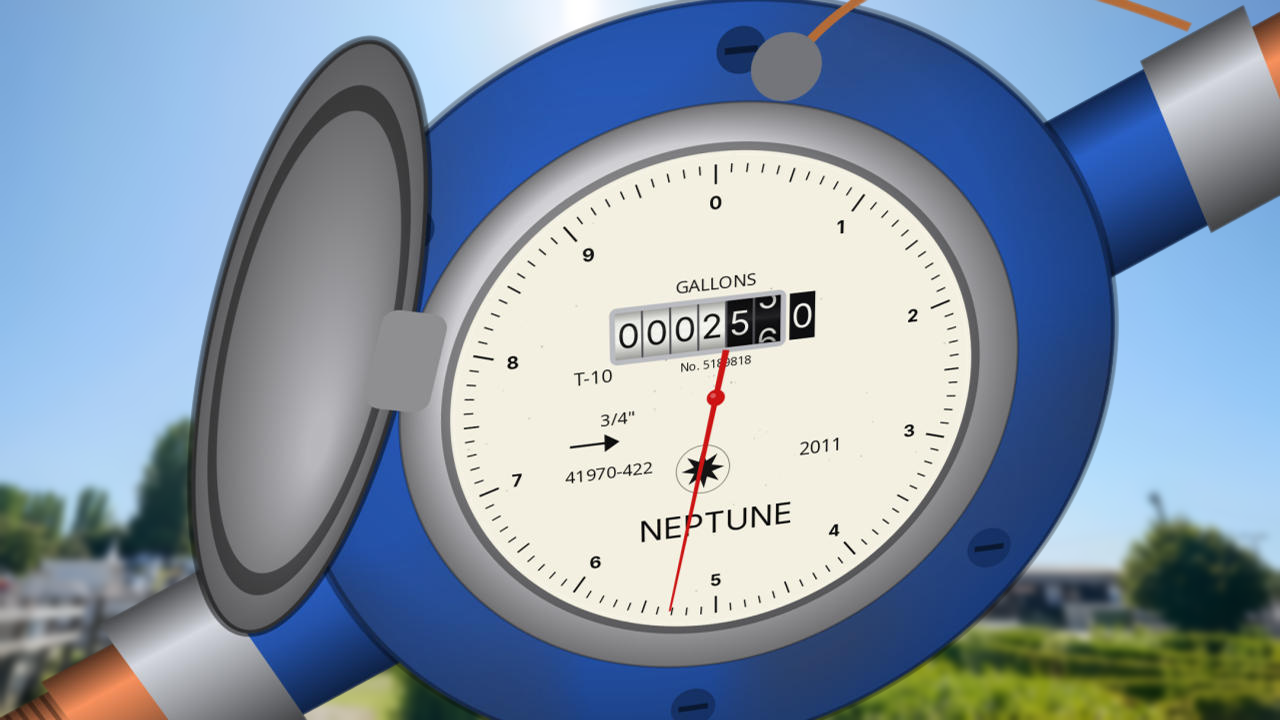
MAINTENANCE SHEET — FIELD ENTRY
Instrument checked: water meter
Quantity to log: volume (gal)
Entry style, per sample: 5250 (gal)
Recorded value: 2555.3 (gal)
